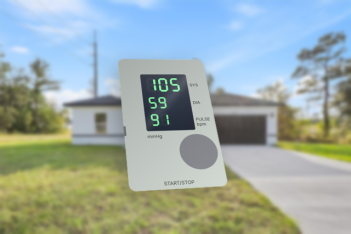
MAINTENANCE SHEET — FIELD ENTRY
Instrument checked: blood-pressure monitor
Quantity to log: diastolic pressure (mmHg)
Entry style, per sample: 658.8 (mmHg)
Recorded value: 59 (mmHg)
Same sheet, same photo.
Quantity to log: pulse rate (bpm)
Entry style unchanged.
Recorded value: 91 (bpm)
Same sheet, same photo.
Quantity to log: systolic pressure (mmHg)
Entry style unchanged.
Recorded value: 105 (mmHg)
